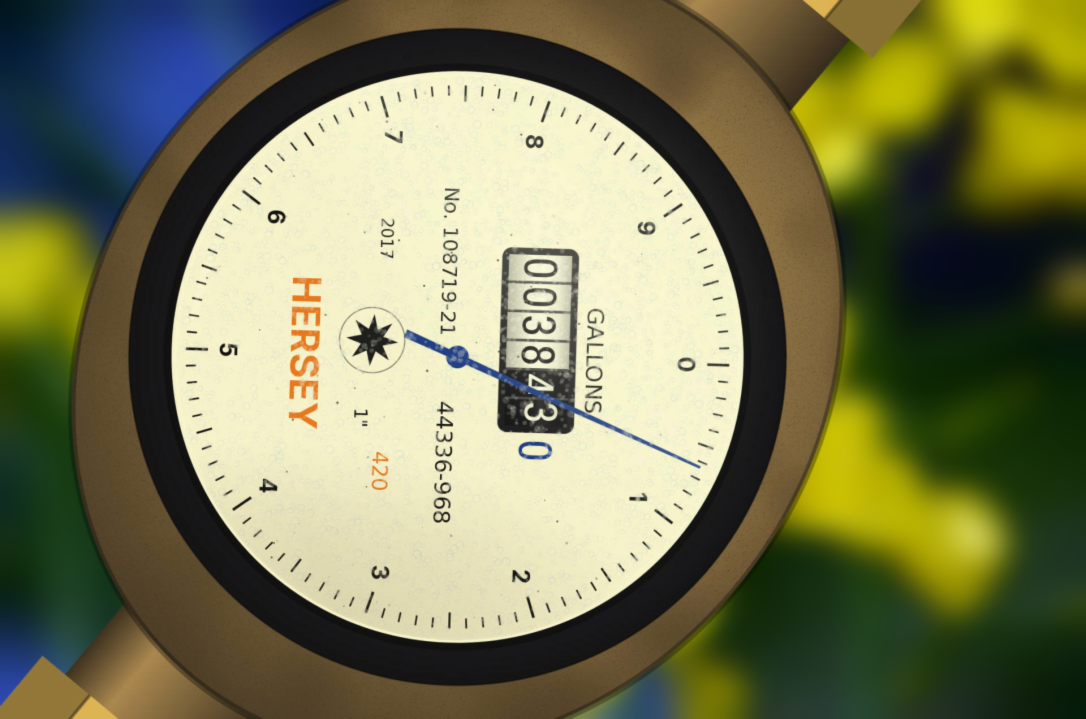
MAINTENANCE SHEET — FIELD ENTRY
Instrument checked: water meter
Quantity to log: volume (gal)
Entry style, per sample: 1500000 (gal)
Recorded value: 38430.6 (gal)
